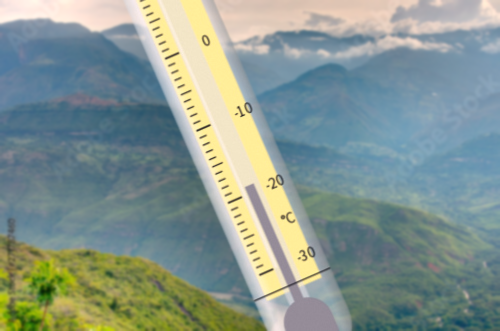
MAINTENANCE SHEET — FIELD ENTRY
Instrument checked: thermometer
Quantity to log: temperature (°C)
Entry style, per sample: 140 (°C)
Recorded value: -19 (°C)
